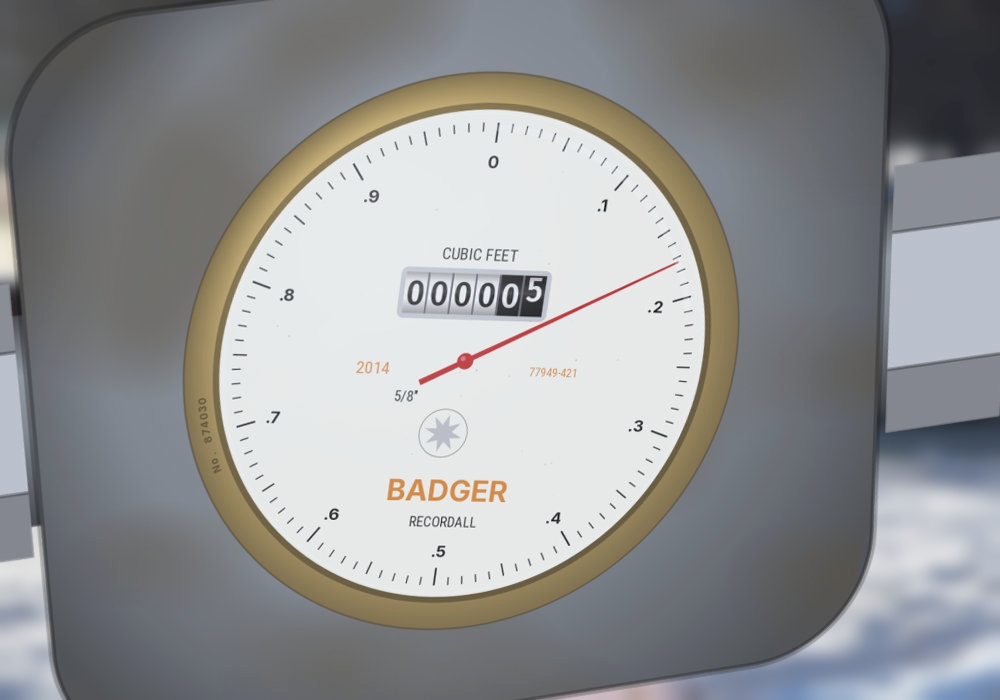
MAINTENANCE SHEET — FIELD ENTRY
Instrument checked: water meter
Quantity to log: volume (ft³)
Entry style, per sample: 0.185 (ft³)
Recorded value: 5.17 (ft³)
